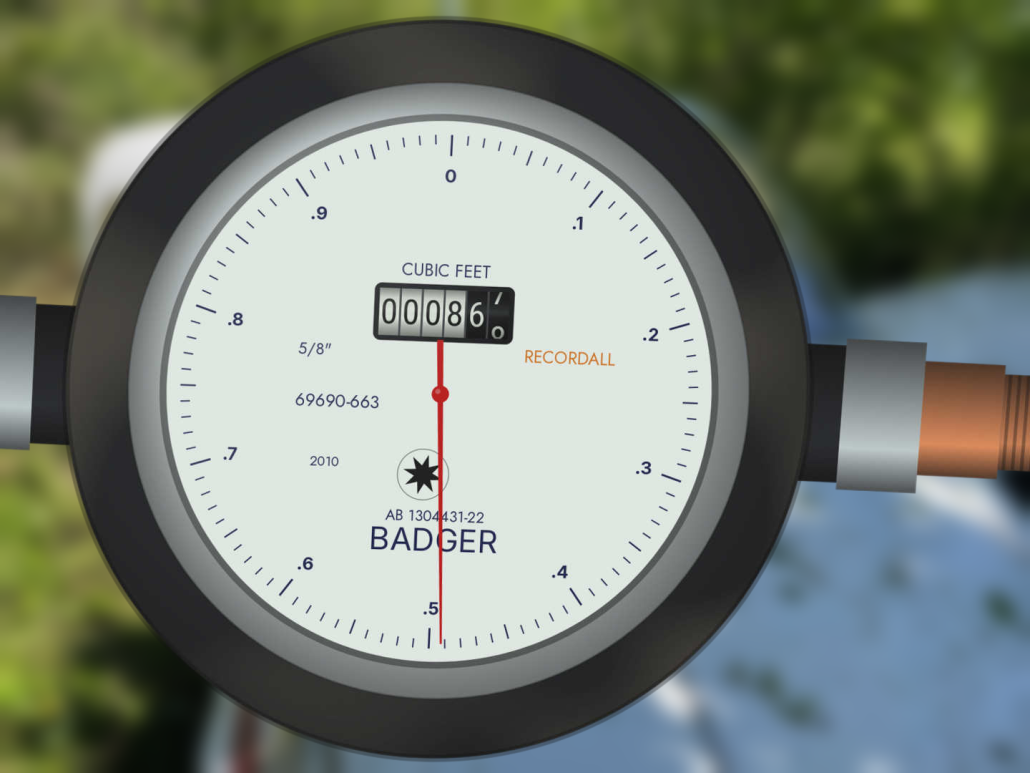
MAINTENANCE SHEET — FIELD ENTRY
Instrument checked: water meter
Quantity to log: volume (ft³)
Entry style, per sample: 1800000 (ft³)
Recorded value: 867.49 (ft³)
